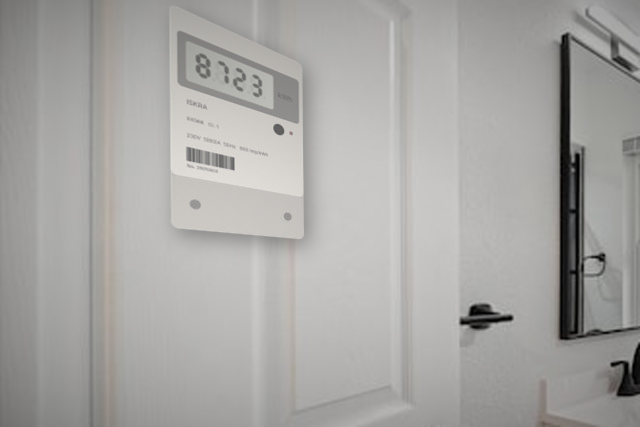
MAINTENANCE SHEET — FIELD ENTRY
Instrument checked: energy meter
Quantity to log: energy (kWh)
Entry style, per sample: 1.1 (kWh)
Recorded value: 8723 (kWh)
